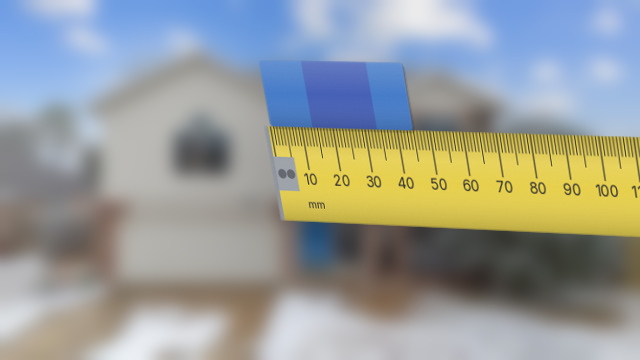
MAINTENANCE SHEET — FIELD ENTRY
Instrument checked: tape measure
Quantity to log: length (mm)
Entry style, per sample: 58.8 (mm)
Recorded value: 45 (mm)
